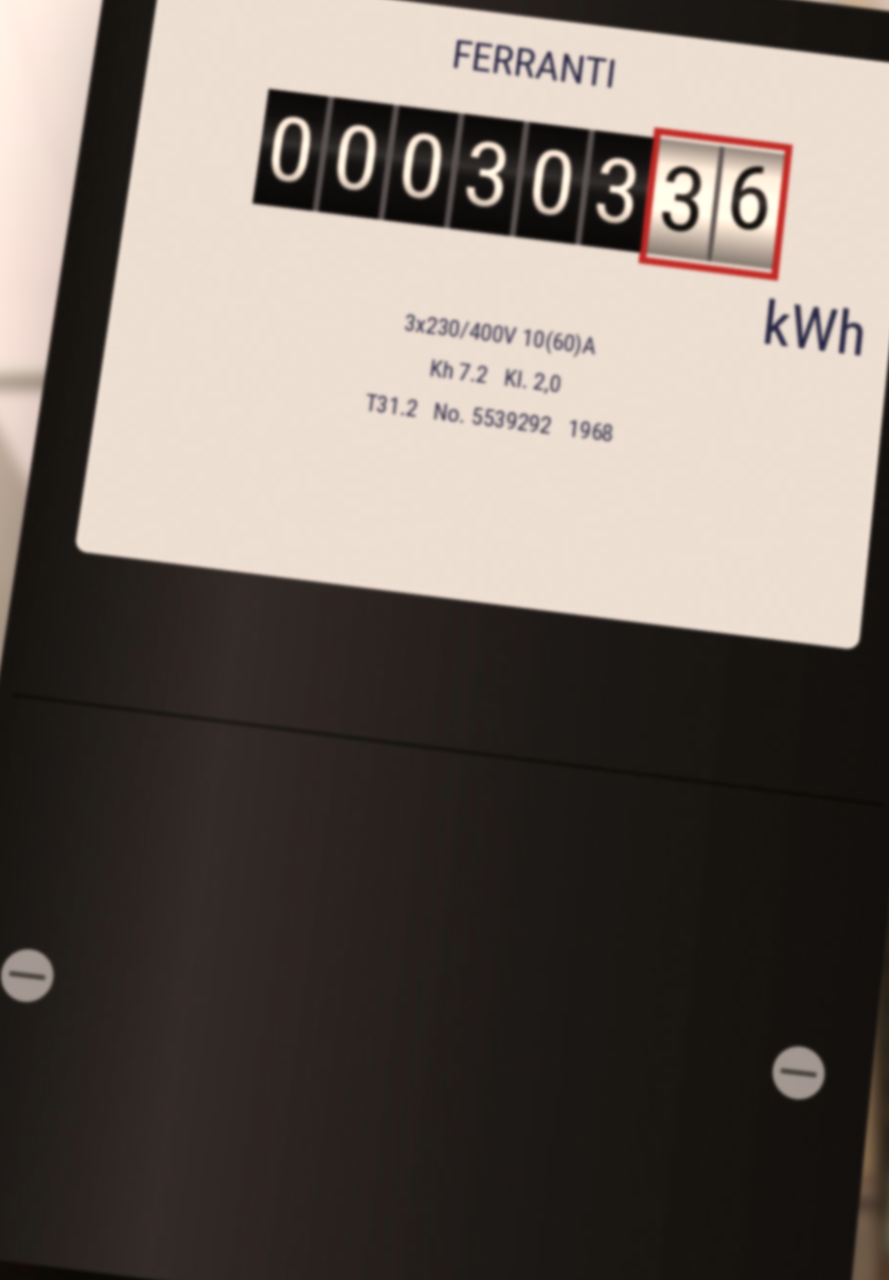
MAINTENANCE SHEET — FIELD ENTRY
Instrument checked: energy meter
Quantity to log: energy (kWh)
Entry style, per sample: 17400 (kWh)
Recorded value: 303.36 (kWh)
